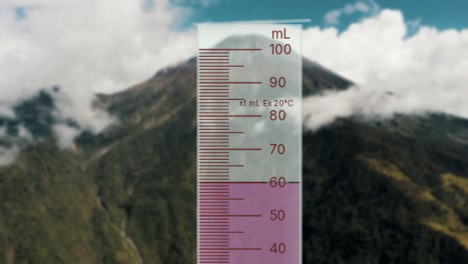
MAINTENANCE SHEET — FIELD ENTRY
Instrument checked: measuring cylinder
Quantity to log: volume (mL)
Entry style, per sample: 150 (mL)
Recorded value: 60 (mL)
